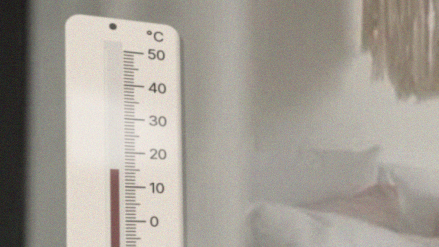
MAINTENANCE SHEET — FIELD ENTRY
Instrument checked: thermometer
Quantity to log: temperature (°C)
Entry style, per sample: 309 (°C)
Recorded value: 15 (°C)
